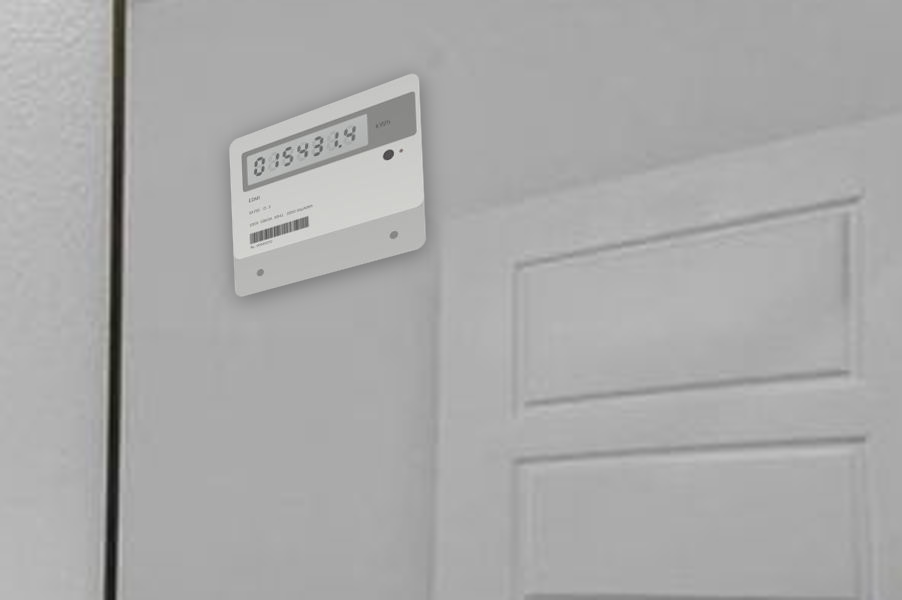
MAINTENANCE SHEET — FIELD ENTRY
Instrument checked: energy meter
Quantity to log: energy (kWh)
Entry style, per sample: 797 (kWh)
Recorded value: 15431.4 (kWh)
